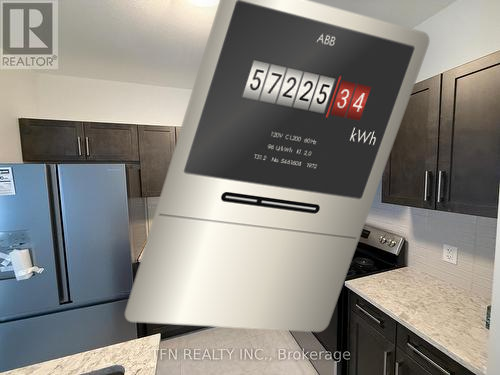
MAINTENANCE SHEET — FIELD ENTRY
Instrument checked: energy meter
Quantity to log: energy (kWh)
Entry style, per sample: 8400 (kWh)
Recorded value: 57225.34 (kWh)
